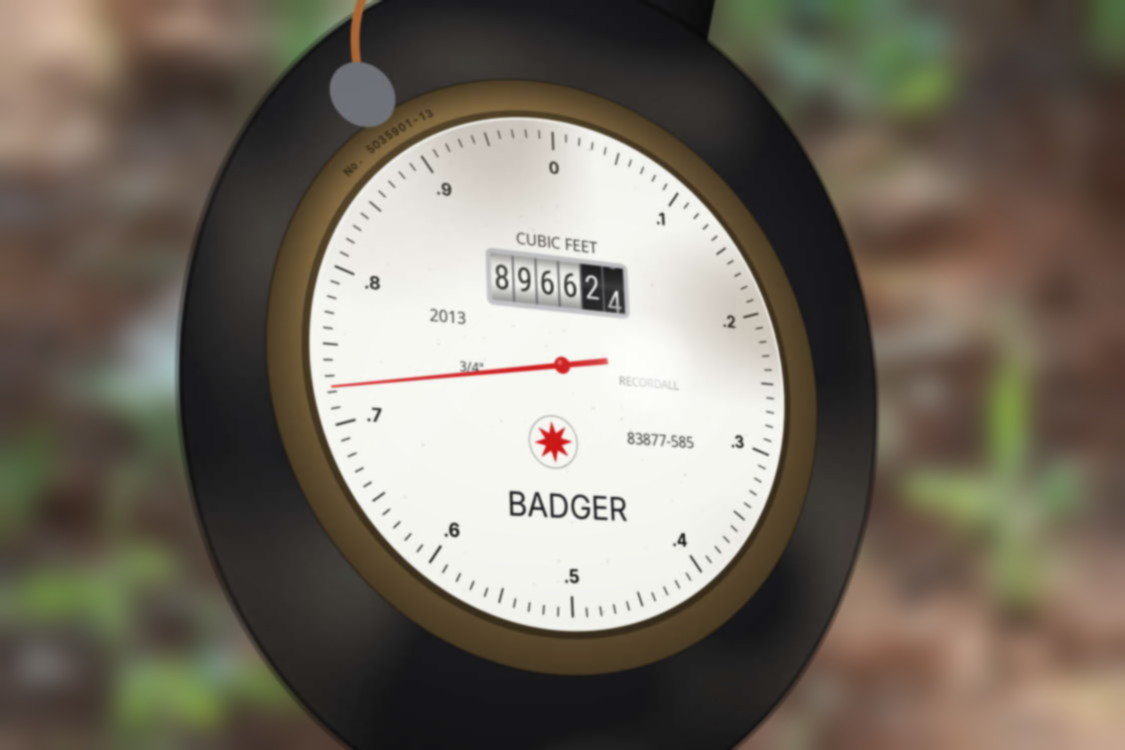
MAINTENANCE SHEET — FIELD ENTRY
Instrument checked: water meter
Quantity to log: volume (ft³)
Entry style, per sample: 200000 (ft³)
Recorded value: 896623.72 (ft³)
